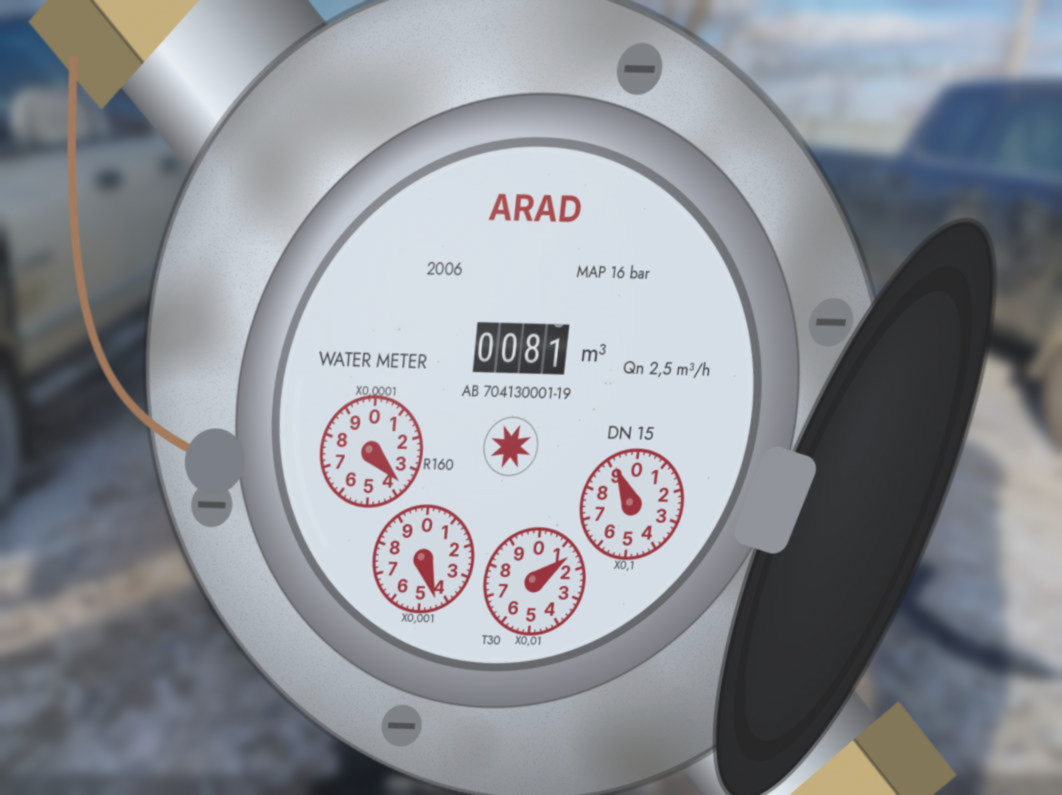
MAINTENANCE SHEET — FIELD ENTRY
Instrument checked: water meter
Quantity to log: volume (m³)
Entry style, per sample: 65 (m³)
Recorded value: 80.9143 (m³)
